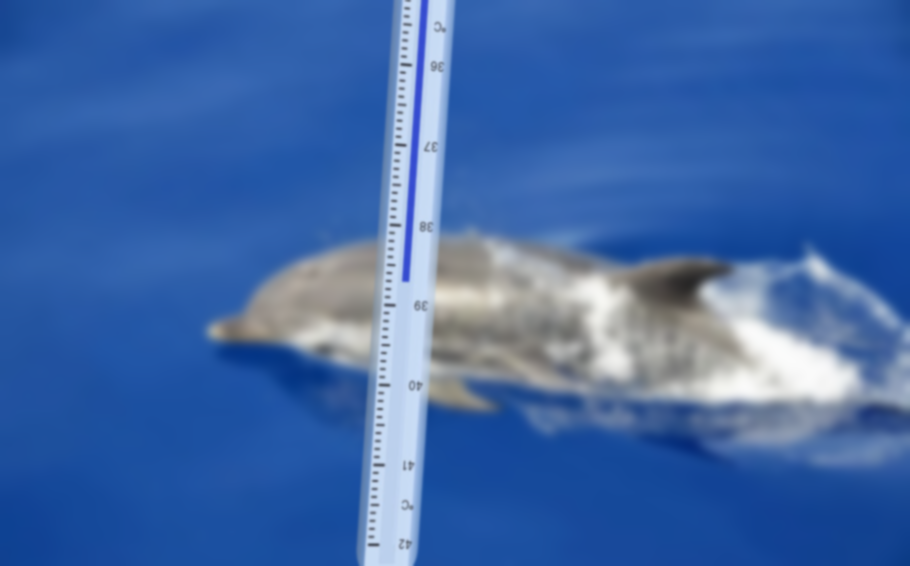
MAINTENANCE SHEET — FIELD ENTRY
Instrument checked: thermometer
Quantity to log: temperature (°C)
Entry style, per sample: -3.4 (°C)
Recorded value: 38.7 (°C)
